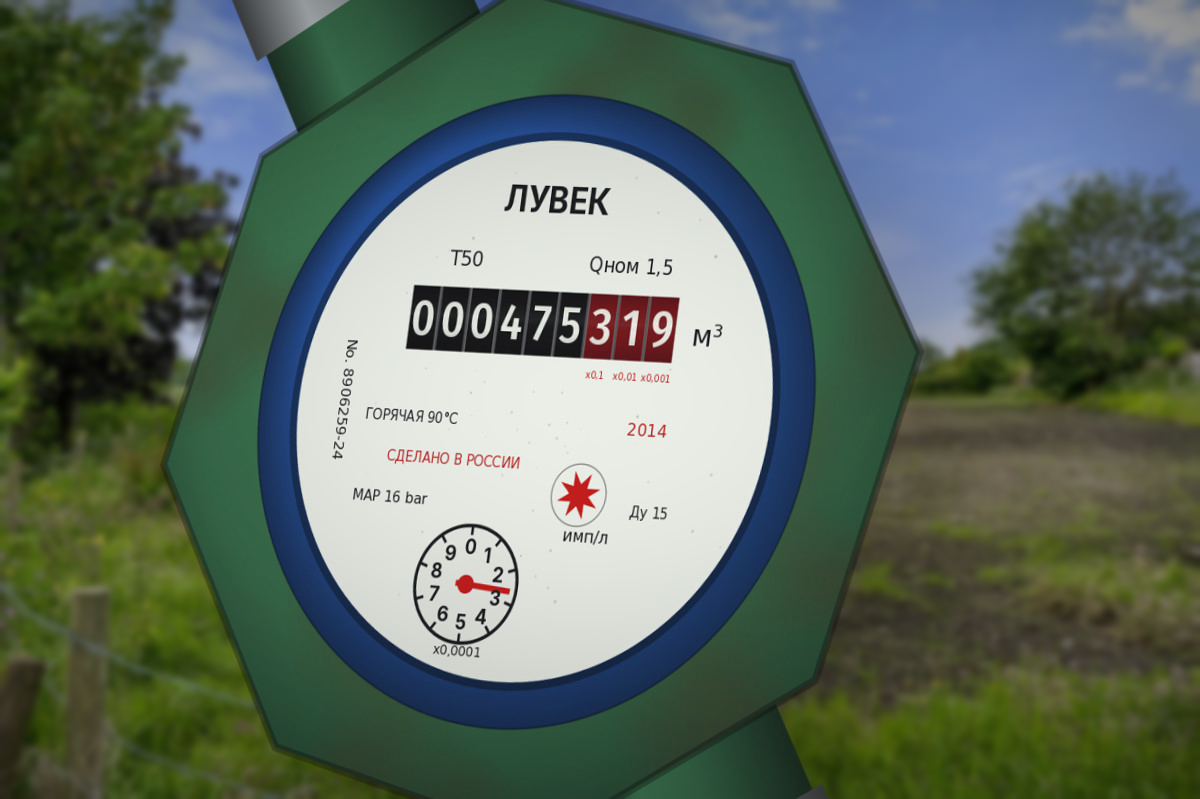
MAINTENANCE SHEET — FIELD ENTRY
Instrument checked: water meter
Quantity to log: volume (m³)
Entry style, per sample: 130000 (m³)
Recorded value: 475.3192 (m³)
